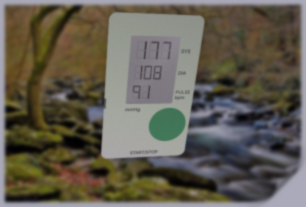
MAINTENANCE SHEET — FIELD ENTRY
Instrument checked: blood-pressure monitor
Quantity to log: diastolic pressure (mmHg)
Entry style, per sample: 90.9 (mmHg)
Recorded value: 108 (mmHg)
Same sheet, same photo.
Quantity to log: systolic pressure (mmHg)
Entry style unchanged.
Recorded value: 177 (mmHg)
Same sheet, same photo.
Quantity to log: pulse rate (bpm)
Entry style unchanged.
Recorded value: 91 (bpm)
